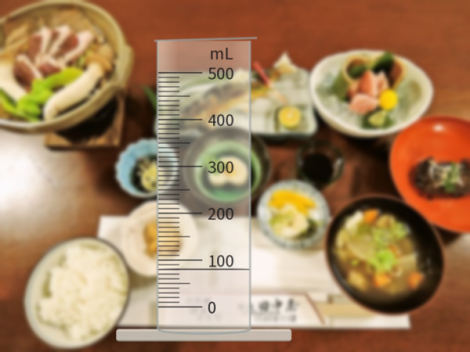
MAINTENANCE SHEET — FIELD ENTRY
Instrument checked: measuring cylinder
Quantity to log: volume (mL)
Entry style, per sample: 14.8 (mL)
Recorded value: 80 (mL)
